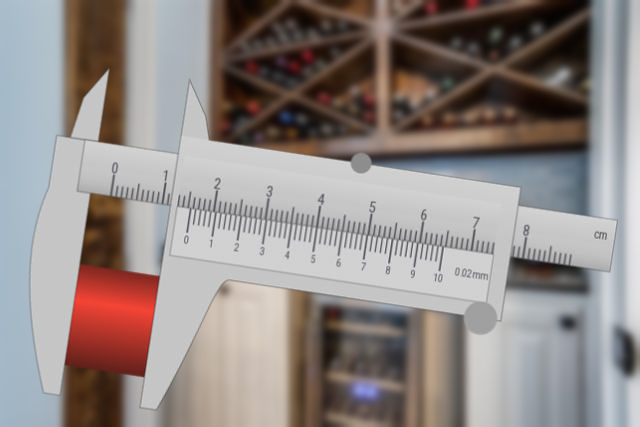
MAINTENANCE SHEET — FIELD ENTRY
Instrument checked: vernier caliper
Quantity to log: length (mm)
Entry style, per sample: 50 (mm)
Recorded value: 15.5 (mm)
